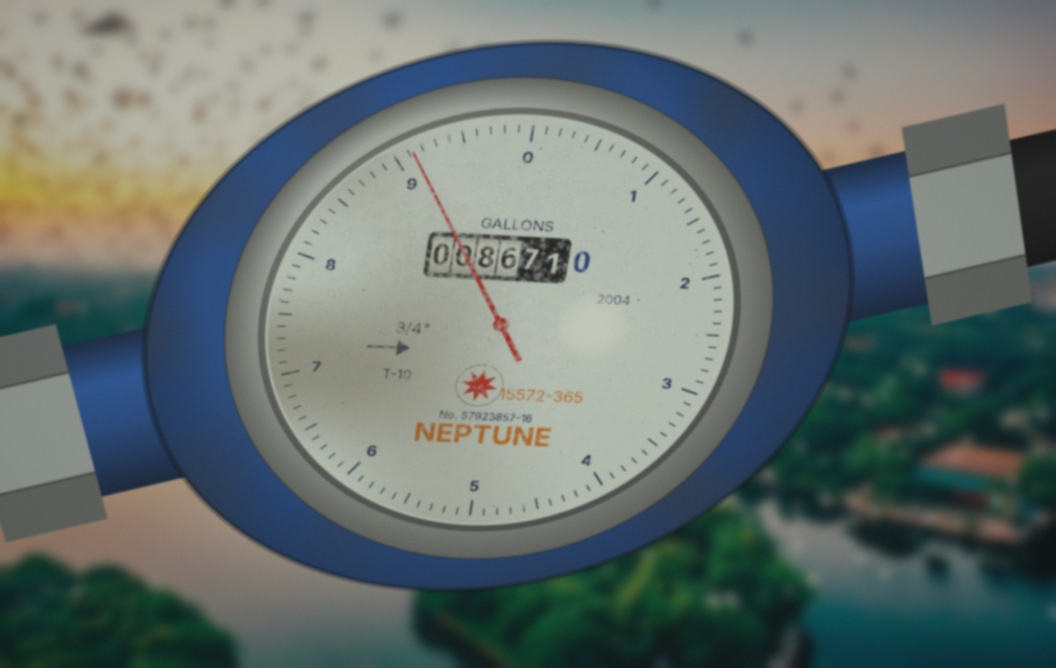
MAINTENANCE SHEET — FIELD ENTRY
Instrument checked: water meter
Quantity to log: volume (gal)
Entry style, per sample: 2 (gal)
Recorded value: 86709.1 (gal)
